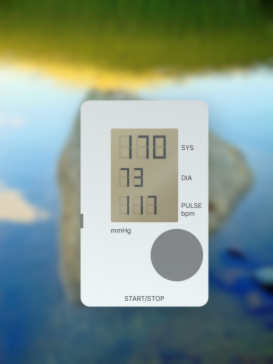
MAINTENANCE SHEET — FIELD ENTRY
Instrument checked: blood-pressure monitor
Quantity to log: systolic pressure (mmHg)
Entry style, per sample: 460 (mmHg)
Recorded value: 170 (mmHg)
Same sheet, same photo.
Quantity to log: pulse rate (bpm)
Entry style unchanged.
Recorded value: 117 (bpm)
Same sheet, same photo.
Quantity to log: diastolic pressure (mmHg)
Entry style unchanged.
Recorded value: 73 (mmHg)
